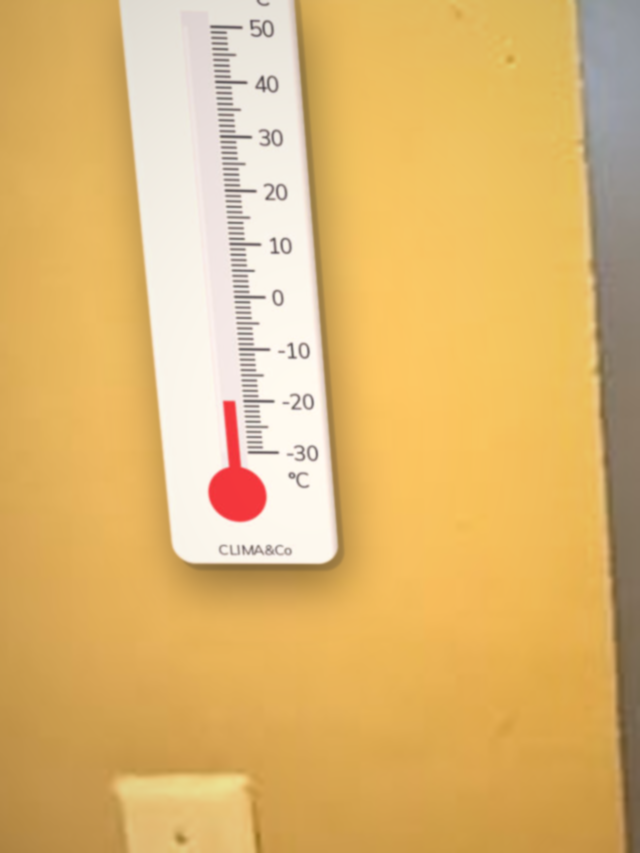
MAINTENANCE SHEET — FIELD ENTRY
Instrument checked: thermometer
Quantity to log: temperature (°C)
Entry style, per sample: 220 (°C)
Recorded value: -20 (°C)
